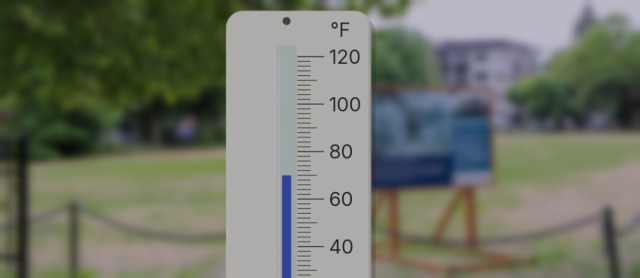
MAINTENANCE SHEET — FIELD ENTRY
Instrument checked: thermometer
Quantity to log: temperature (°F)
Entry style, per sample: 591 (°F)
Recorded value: 70 (°F)
